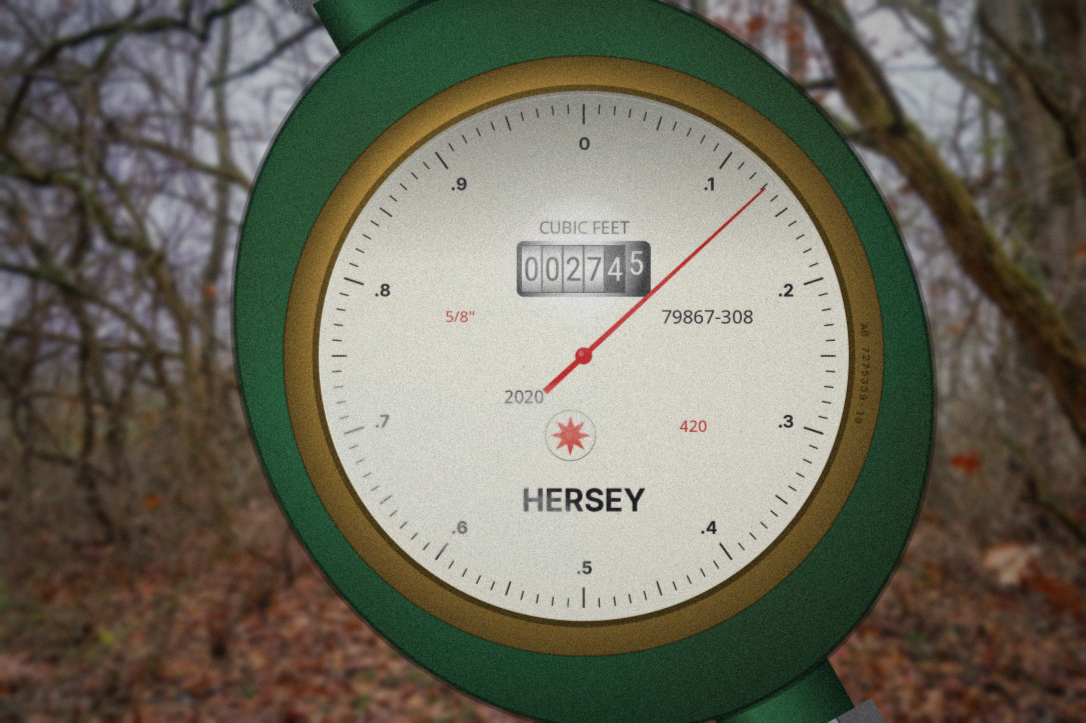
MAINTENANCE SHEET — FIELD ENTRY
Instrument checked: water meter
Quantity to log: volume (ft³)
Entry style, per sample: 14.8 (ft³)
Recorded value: 2745.13 (ft³)
